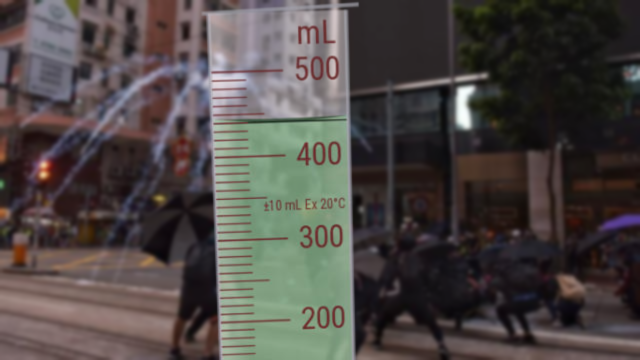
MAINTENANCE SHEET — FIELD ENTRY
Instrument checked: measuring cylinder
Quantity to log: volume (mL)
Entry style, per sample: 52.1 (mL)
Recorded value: 440 (mL)
